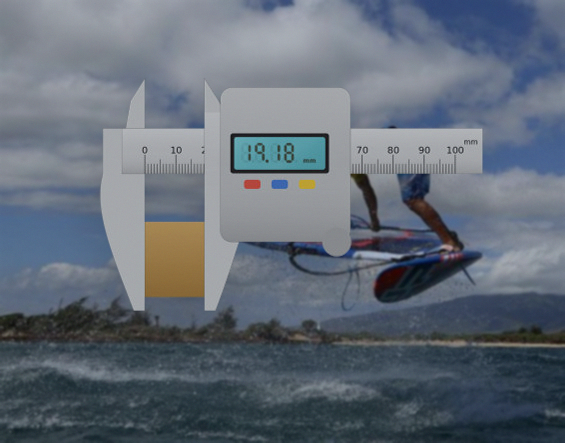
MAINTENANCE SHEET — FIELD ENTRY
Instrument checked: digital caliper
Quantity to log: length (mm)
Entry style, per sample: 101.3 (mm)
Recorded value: 19.18 (mm)
